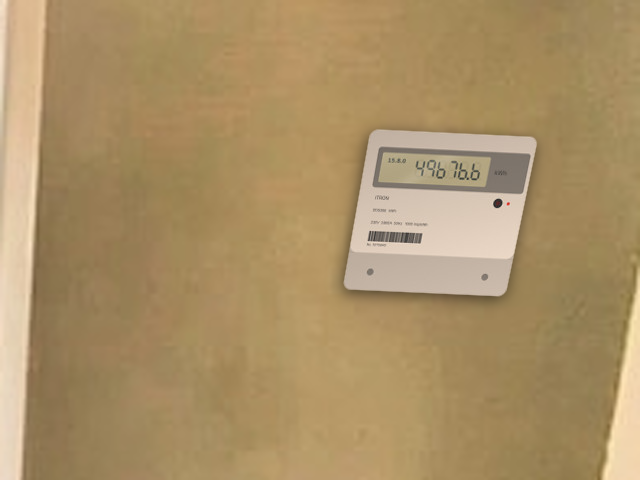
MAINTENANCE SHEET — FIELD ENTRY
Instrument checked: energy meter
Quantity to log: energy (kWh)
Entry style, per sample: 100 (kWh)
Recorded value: 49676.6 (kWh)
